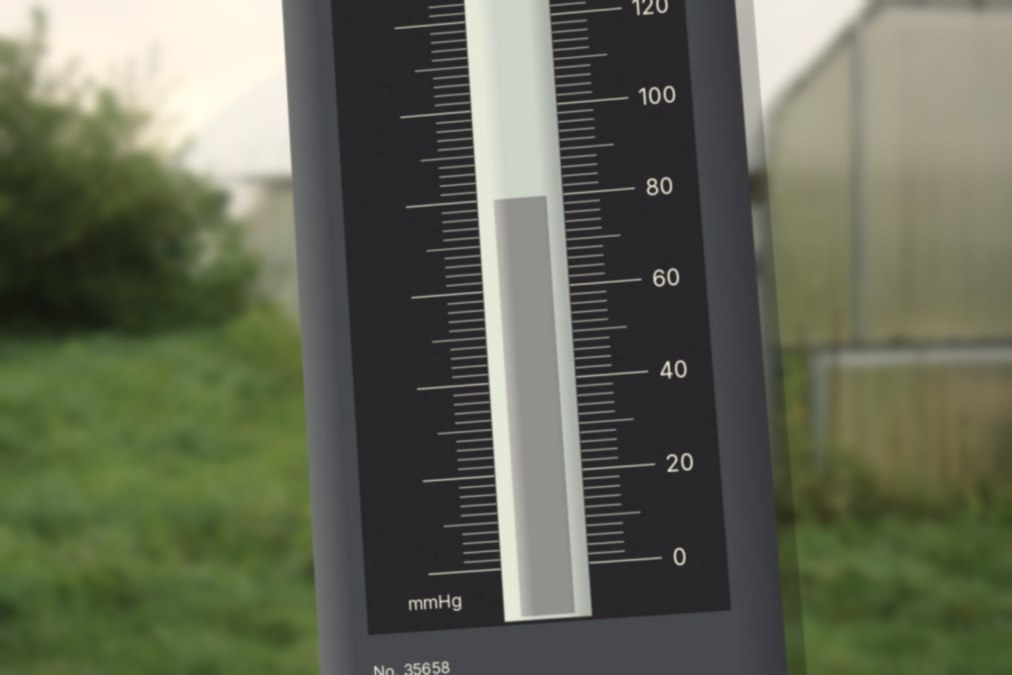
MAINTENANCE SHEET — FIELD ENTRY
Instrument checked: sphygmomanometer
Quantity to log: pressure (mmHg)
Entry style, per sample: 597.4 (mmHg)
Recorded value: 80 (mmHg)
